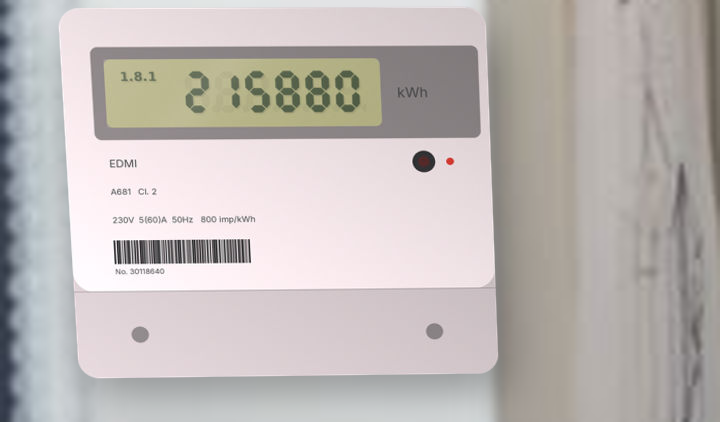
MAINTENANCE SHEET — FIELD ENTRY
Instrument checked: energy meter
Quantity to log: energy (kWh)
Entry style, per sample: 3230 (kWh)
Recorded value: 215880 (kWh)
